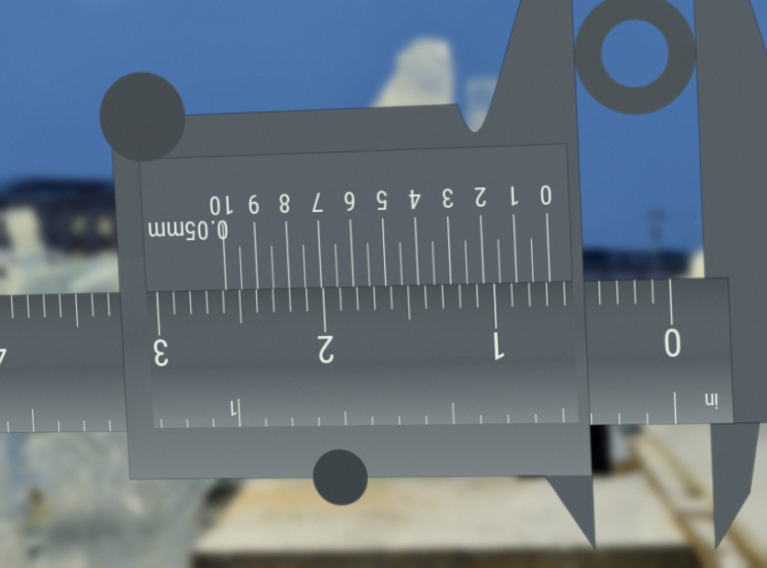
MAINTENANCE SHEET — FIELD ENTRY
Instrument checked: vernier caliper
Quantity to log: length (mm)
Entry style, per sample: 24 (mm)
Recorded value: 6.8 (mm)
